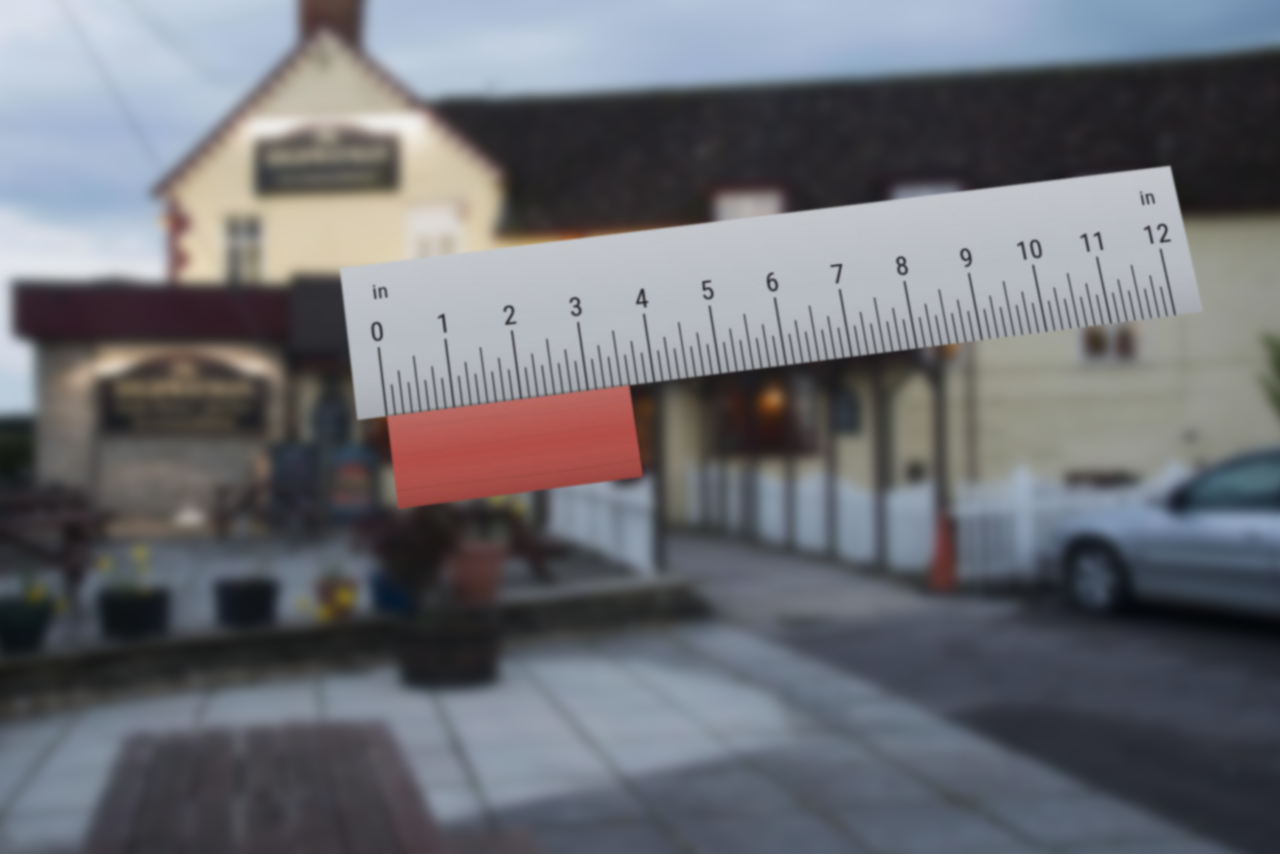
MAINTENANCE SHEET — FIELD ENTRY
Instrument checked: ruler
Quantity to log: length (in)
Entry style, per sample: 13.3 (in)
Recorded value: 3.625 (in)
